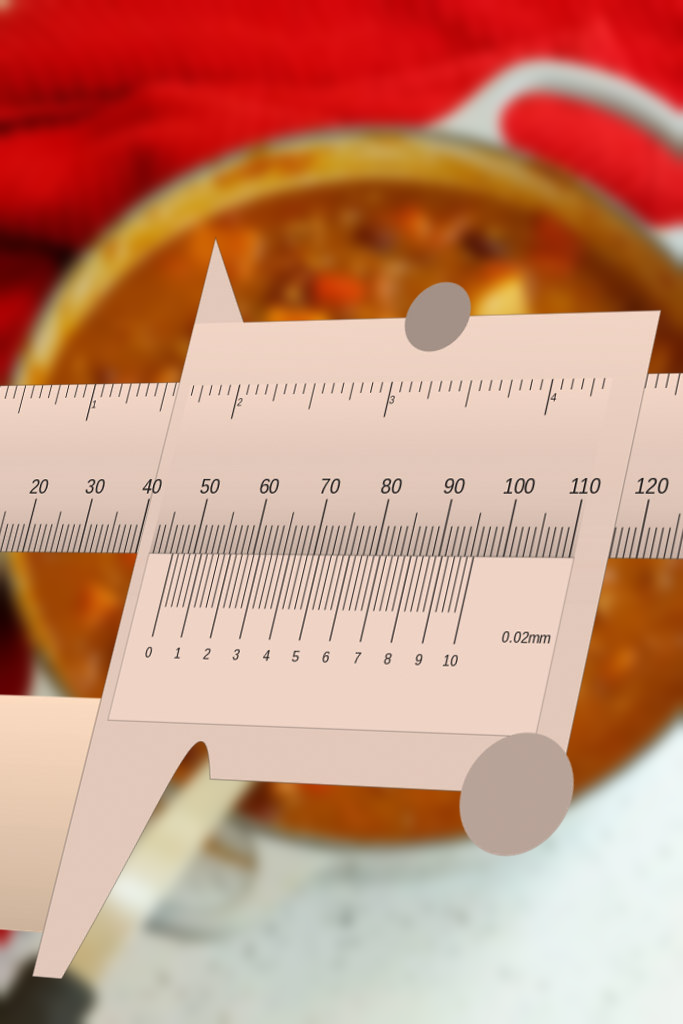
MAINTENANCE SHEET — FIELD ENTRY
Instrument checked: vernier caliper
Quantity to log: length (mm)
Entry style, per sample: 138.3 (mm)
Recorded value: 46.4 (mm)
